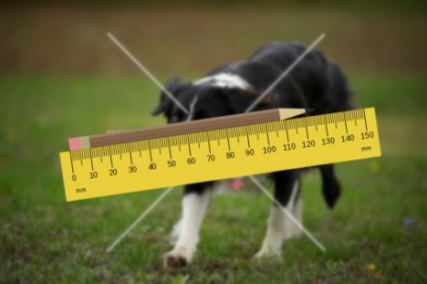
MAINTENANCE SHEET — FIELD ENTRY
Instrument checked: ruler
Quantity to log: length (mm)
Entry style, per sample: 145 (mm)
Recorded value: 125 (mm)
